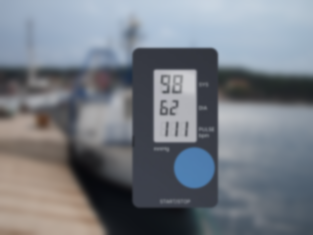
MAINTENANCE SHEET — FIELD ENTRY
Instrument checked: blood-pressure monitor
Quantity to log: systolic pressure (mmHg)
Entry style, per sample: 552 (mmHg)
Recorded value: 98 (mmHg)
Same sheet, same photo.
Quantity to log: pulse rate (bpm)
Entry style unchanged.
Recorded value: 111 (bpm)
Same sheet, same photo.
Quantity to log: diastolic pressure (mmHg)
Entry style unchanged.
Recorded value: 62 (mmHg)
